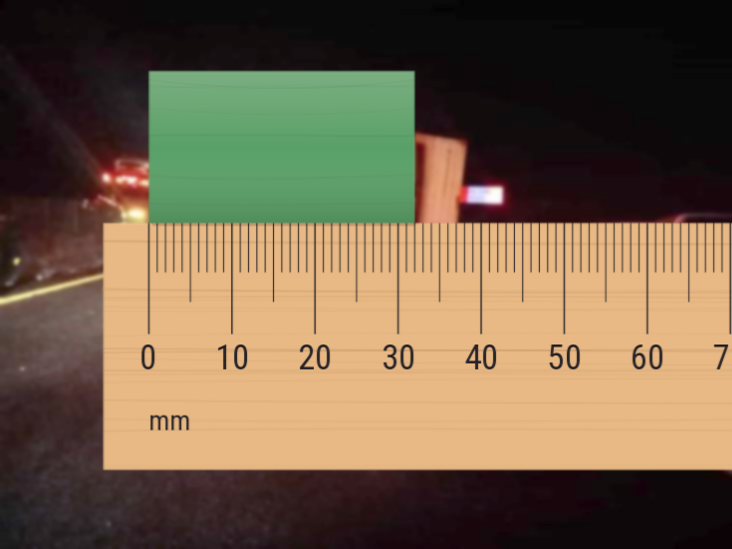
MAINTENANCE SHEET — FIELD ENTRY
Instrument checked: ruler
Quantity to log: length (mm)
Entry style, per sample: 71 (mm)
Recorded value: 32 (mm)
